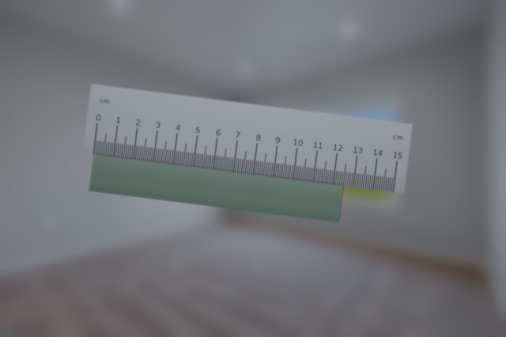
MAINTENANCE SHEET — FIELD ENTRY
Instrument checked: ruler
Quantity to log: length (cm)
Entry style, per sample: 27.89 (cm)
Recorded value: 12.5 (cm)
